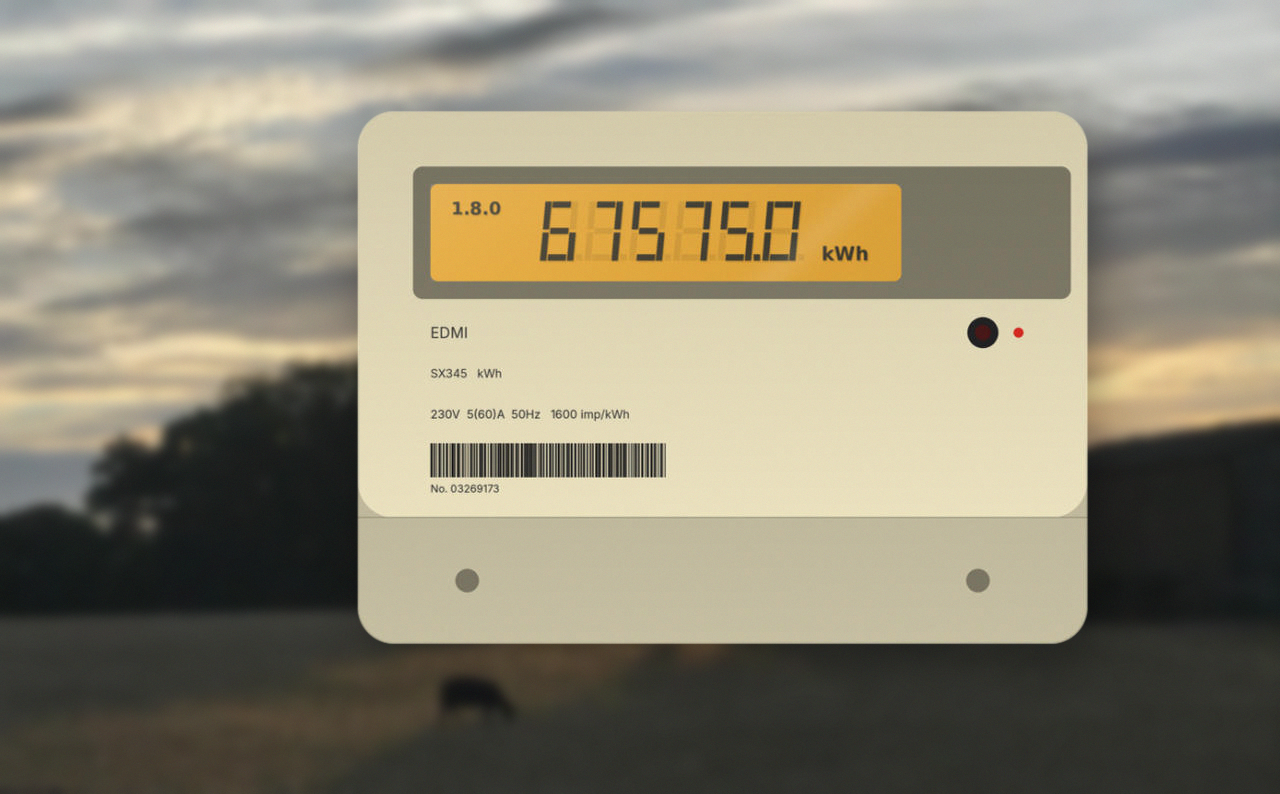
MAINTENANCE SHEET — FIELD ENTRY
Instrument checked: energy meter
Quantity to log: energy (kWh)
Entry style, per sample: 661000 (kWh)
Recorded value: 67575.0 (kWh)
